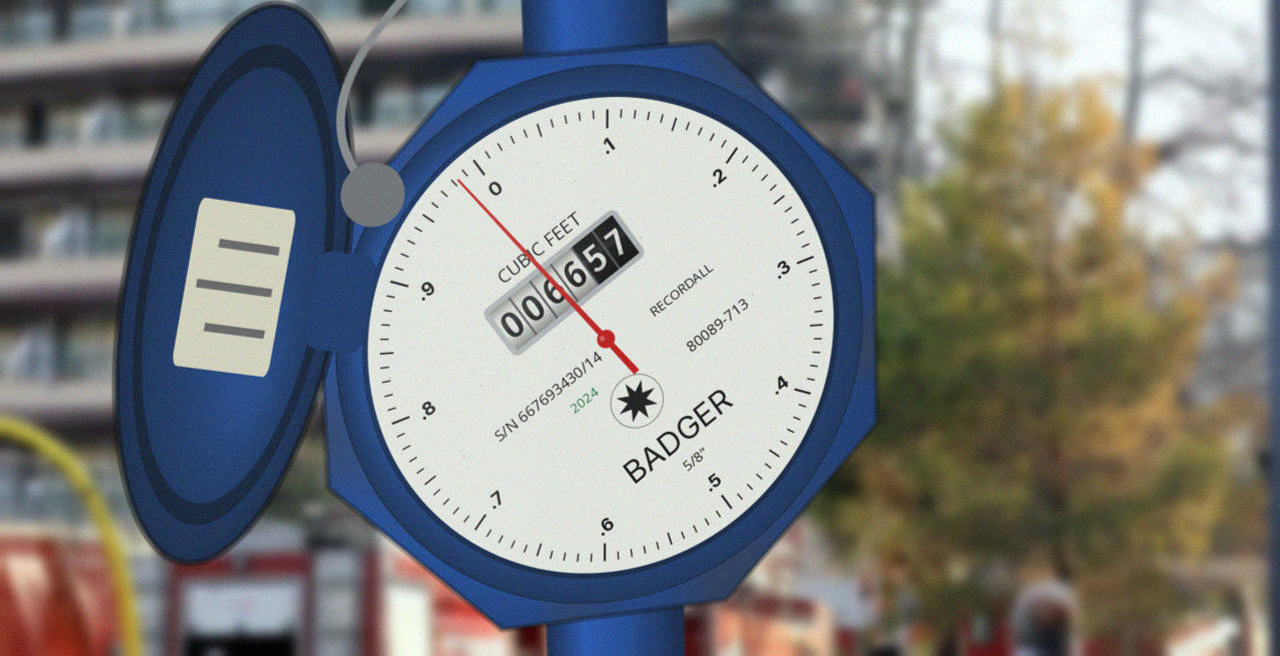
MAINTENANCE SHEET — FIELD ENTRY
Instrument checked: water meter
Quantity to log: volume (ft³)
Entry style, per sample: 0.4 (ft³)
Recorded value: 6656.98 (ft³)
